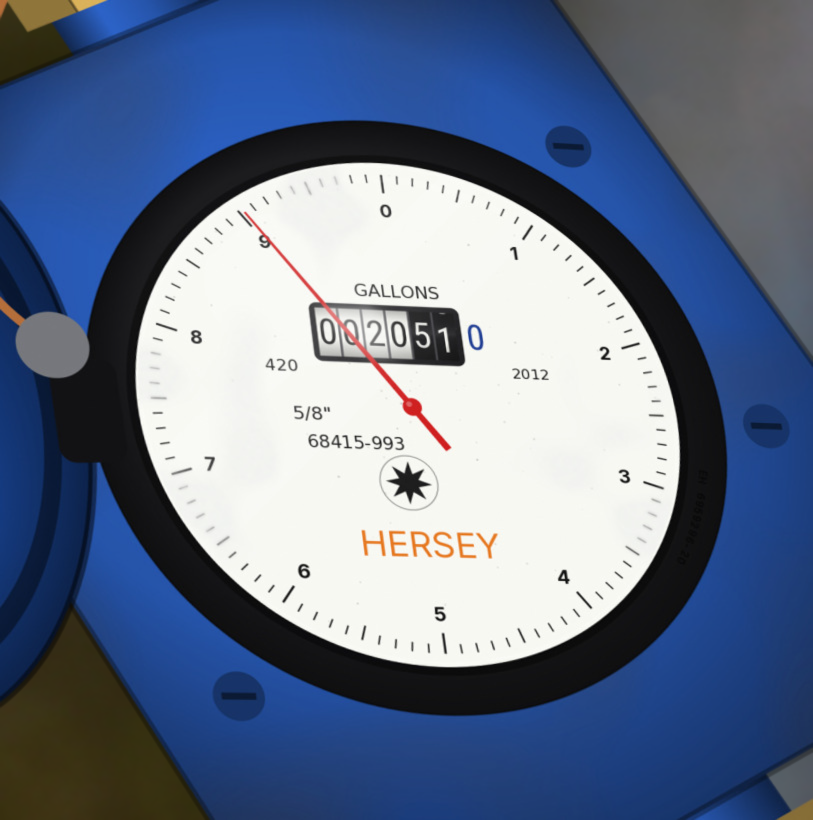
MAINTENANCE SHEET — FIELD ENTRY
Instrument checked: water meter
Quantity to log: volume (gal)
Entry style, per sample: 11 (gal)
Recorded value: 20509.0 (gal)
